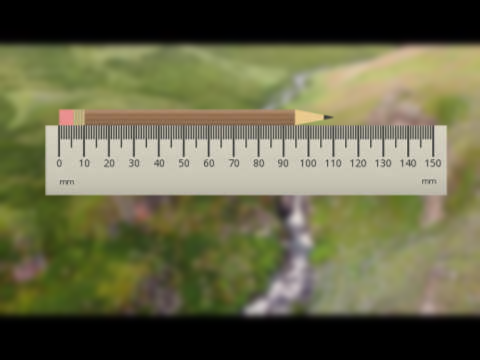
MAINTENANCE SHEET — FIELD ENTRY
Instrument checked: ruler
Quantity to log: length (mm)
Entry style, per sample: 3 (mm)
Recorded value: 110 (mm)
